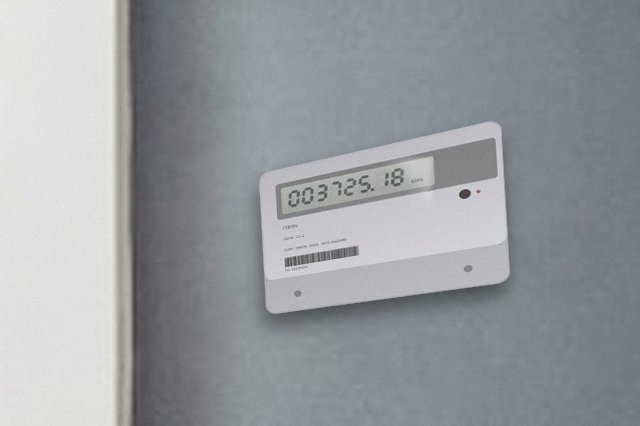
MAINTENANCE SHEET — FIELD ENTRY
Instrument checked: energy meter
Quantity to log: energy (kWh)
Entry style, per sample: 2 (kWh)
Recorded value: 3725.18 (kWh)
